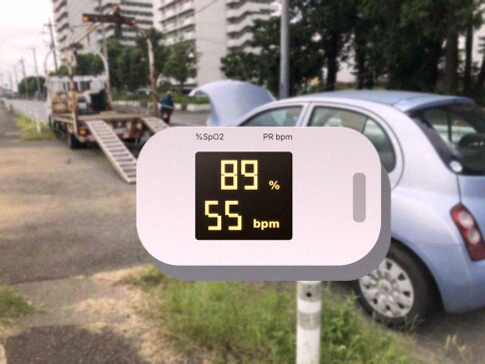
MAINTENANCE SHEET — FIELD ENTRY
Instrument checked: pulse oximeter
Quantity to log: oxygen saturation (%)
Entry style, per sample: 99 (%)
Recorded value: 89 (%)
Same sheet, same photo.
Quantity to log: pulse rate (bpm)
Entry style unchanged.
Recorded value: 55 (bpm)
